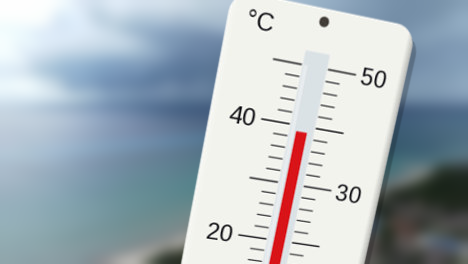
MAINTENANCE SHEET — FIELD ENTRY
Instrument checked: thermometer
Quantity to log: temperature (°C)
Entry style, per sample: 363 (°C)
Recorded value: 39 (°C)
